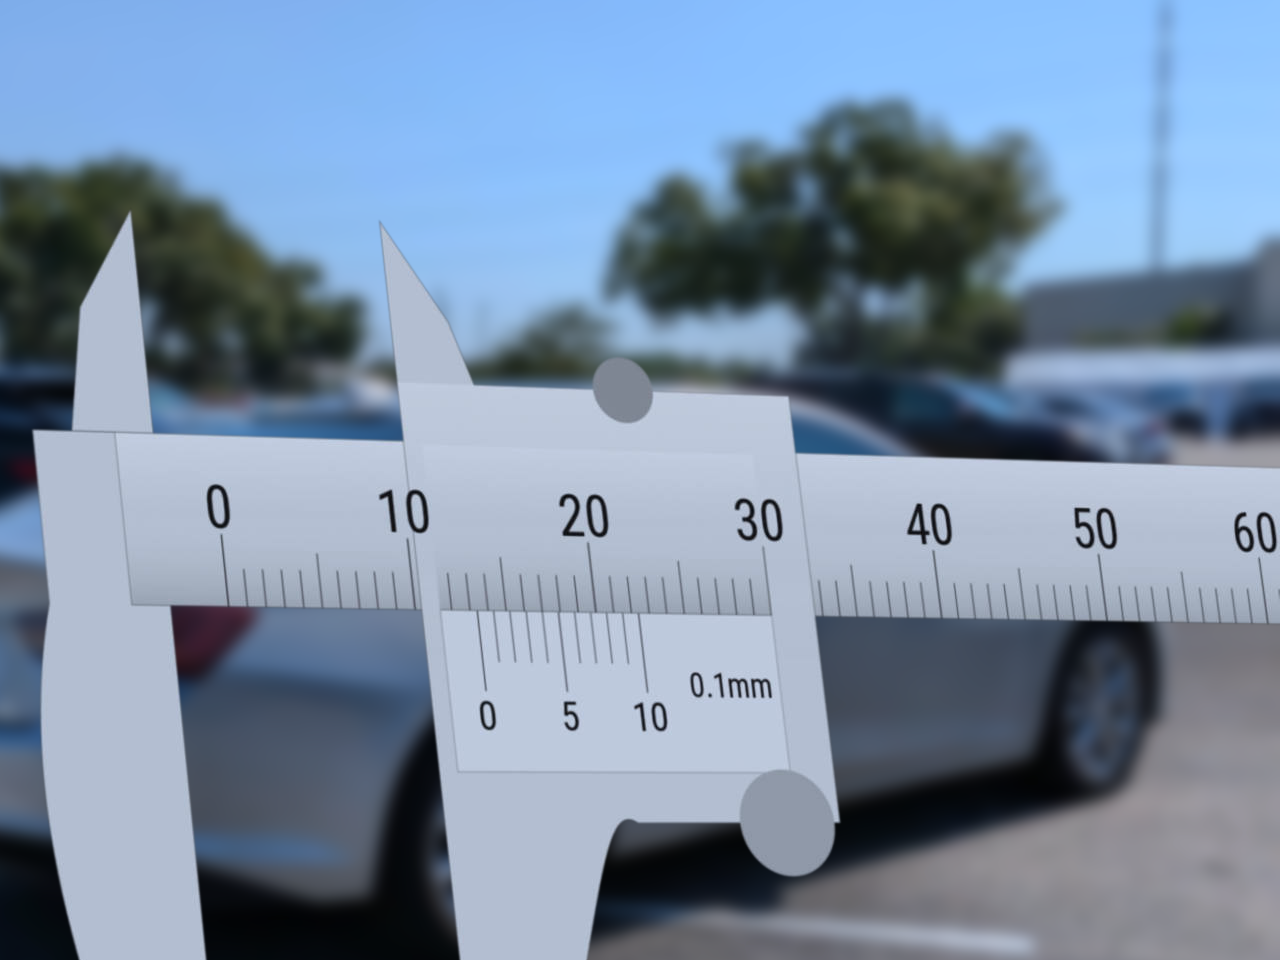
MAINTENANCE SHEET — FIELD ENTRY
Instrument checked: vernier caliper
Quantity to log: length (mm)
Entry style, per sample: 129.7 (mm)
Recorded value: 13.4 (mm)
